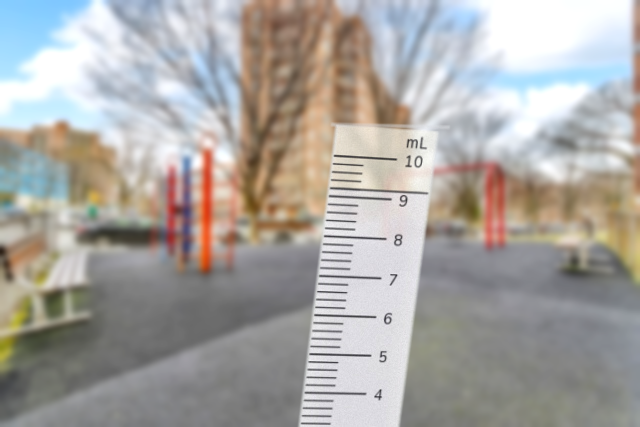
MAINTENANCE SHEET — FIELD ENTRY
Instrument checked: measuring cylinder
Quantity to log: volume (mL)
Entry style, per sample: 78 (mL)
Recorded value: 9.2 (mL)
